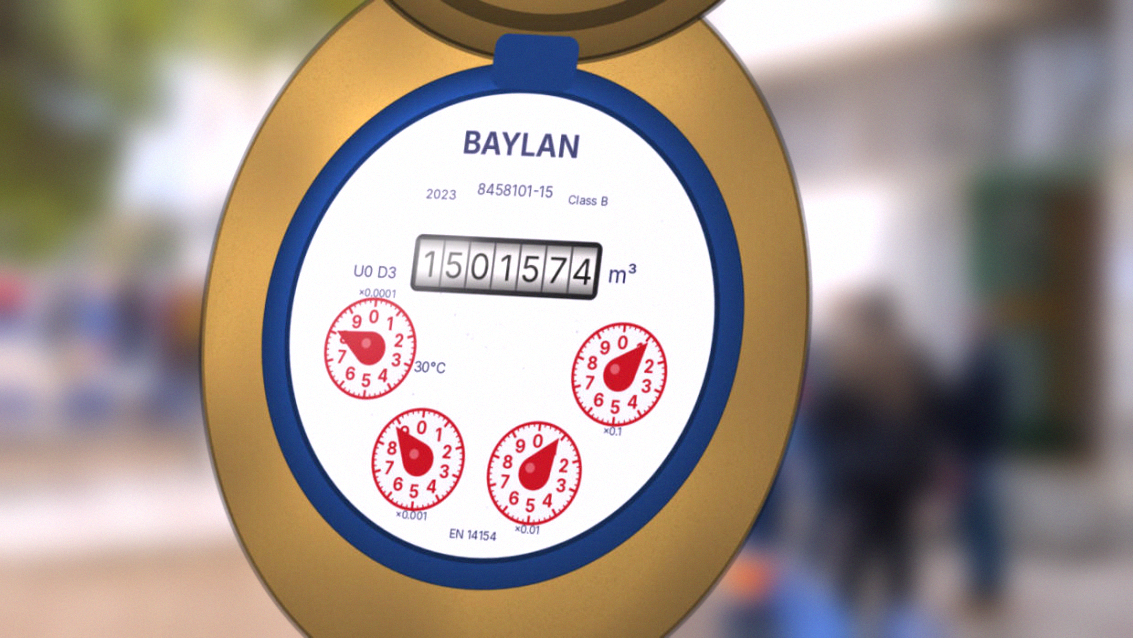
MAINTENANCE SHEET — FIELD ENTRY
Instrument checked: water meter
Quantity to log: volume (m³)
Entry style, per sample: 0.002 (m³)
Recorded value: 1501574.1088 (m³)
